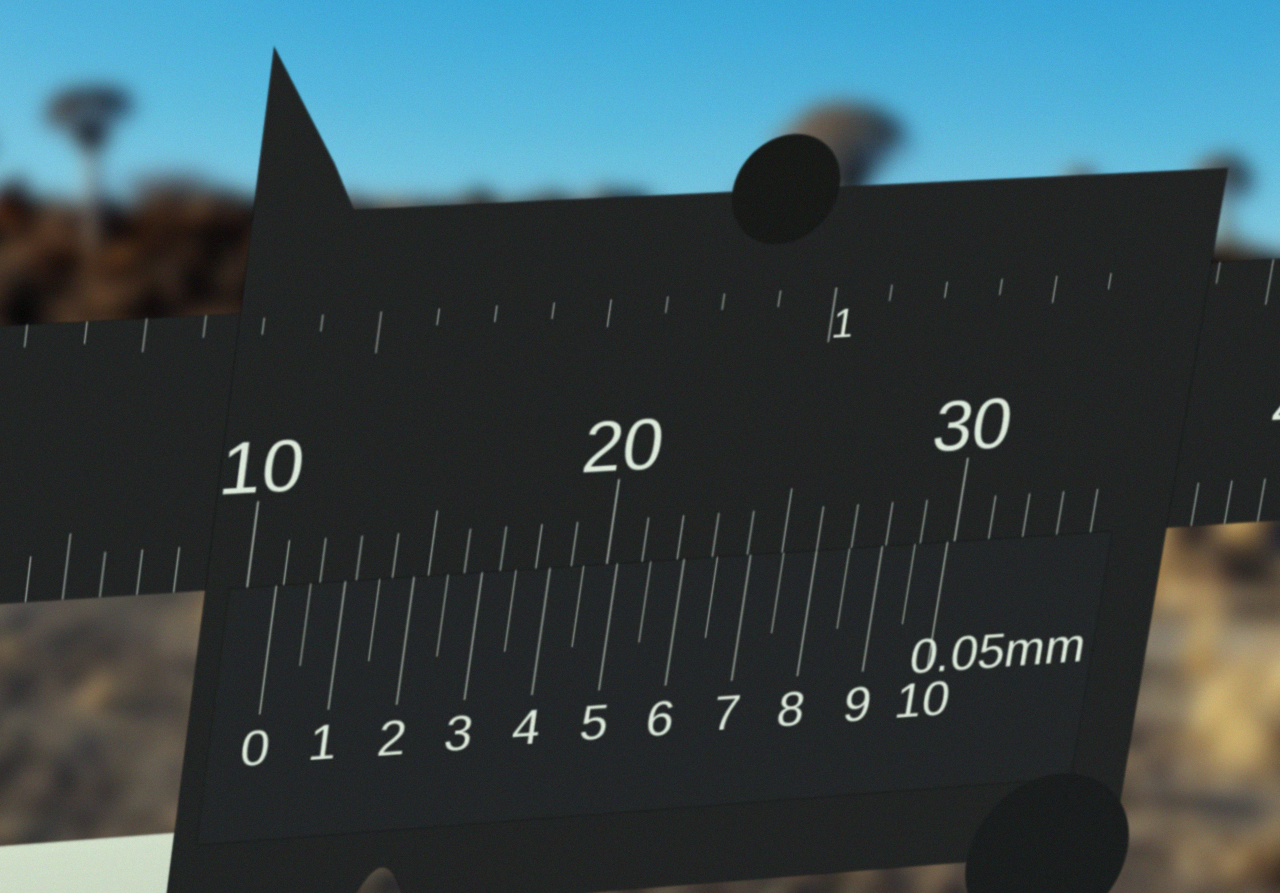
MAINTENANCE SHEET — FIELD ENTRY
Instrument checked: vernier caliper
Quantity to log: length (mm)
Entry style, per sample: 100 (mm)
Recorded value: 10.80 (mm)
